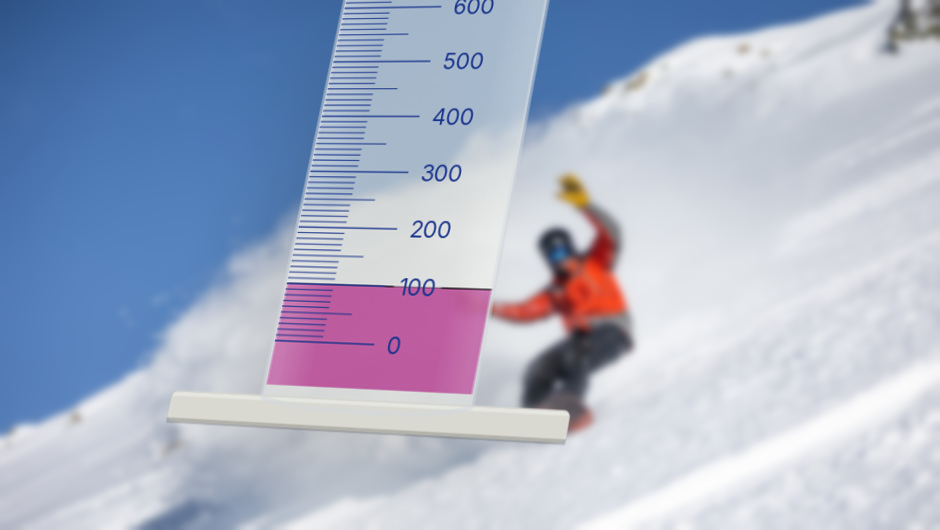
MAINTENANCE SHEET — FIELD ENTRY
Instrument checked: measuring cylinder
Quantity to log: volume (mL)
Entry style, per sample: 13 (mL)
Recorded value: 100 (mL)
